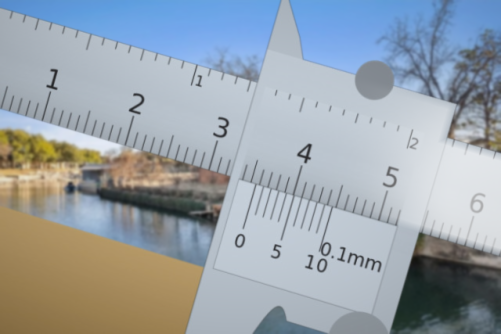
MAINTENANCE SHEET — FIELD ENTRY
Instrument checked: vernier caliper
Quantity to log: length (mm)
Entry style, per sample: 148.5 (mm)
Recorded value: 35.6 (mm)
